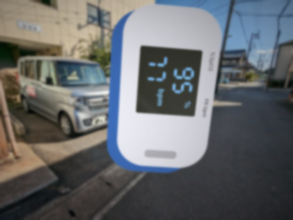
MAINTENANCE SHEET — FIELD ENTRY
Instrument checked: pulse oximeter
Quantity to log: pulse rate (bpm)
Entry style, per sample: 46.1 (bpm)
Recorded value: 77 (bpm)
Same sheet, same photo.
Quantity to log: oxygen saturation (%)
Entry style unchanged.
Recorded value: 95 (%)
